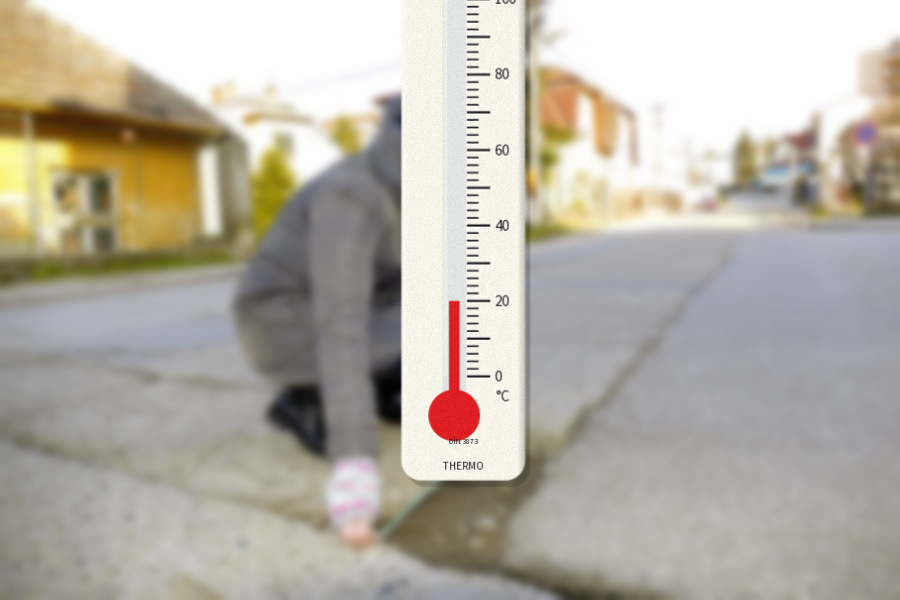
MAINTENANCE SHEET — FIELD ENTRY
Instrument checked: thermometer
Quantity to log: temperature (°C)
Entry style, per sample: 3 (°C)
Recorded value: 20 (°C)
